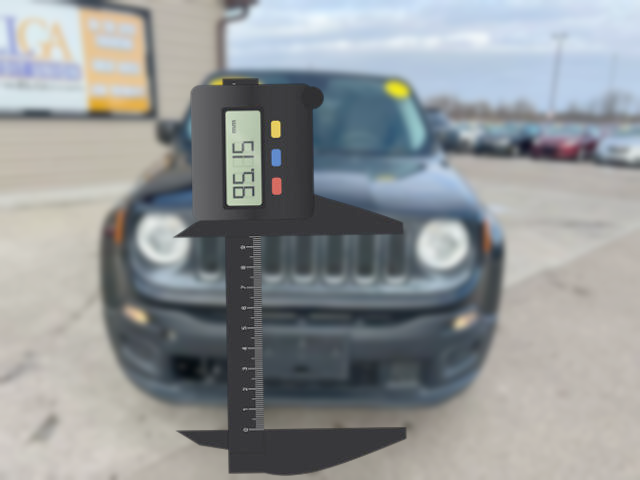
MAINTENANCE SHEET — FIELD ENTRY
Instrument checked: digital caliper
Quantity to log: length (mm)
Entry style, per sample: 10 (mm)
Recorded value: 95.15 (mm)
